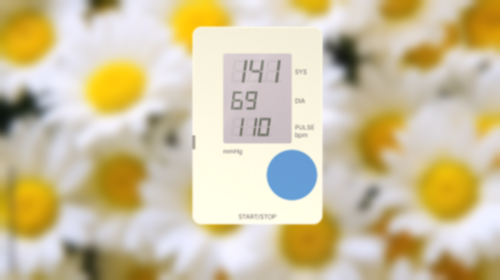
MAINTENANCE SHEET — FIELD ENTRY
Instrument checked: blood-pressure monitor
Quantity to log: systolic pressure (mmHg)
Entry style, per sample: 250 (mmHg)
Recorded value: 141 (mmHg)
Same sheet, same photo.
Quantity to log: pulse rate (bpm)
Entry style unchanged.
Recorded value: 110 (bpm)
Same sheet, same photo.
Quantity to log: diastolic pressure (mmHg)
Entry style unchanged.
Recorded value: 69 (mmHg)
